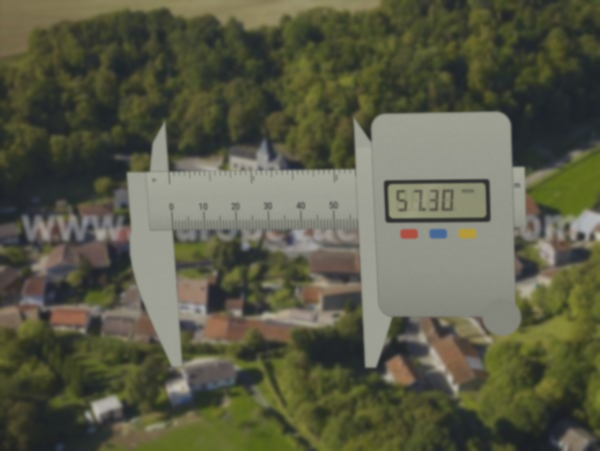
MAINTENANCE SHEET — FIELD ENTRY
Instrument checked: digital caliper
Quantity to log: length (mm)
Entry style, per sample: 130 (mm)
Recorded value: 57.30 (mm)
